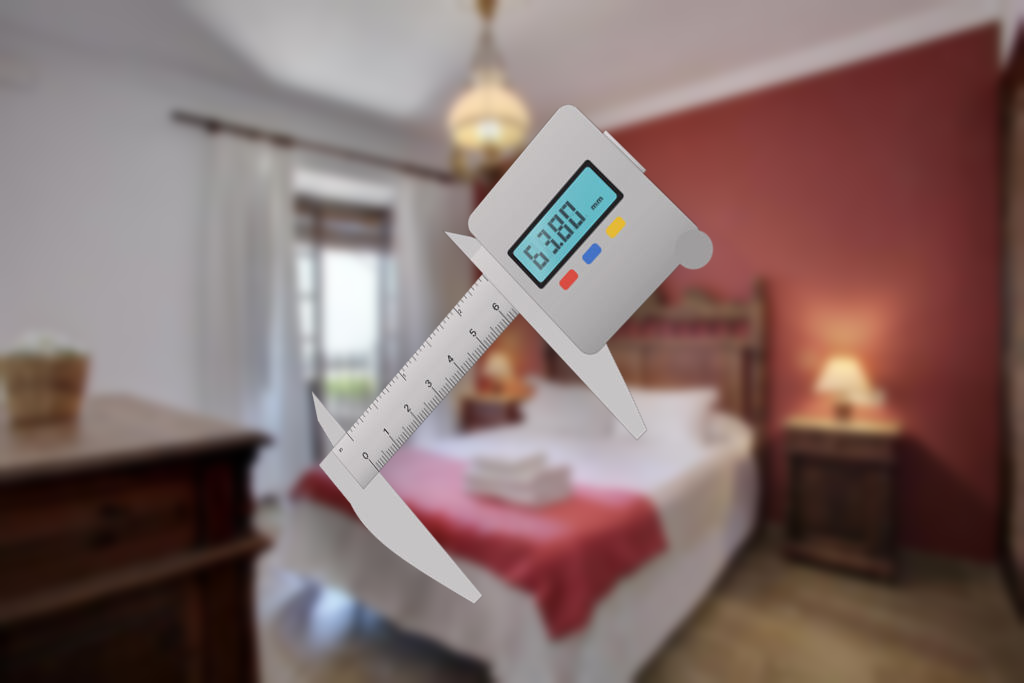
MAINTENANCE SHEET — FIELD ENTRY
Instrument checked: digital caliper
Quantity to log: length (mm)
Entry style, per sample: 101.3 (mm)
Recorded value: 63.80 (mm)
